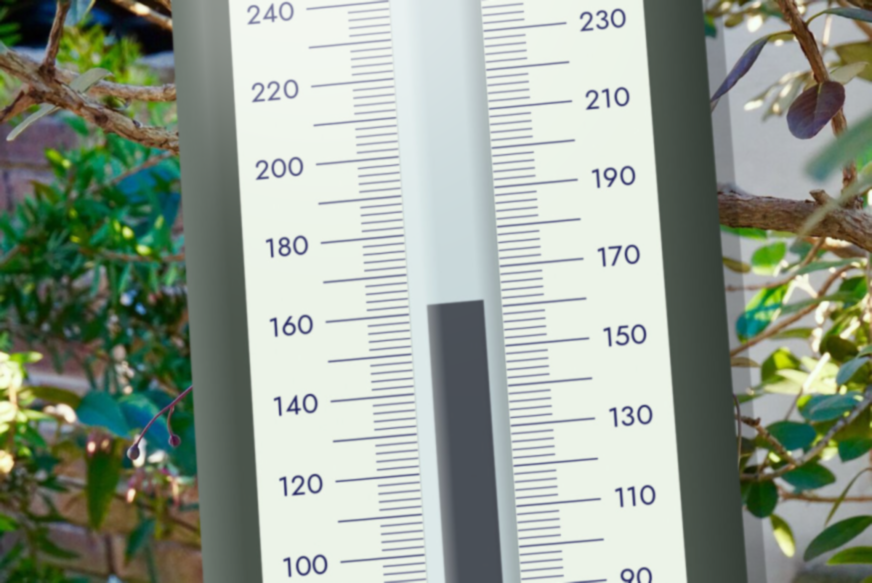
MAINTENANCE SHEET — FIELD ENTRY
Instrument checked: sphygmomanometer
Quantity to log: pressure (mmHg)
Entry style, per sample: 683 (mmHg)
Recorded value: 162 (mmHg)
